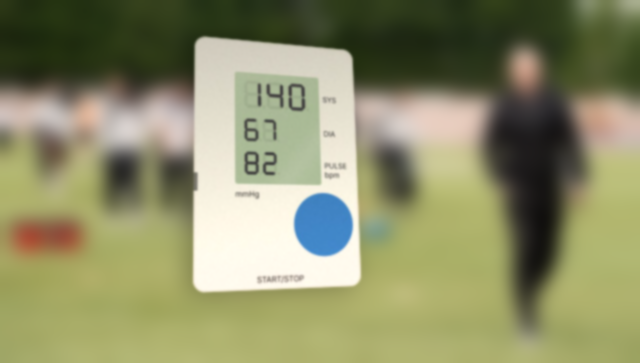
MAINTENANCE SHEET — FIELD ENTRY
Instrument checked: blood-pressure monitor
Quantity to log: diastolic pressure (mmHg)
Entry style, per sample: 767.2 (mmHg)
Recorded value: 67 (mmHg)
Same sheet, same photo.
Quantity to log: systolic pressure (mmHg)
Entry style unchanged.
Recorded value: 140 (mmHg)
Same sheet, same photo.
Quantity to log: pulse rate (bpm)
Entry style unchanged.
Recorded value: 82 (bpm)
